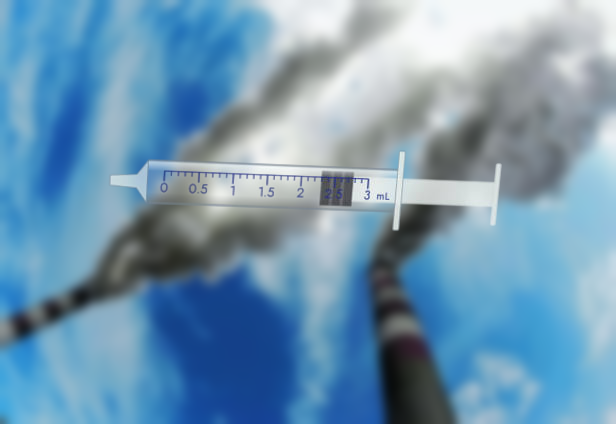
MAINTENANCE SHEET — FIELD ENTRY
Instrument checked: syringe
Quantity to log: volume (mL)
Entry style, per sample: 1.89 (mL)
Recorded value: 2.3 (mL)
